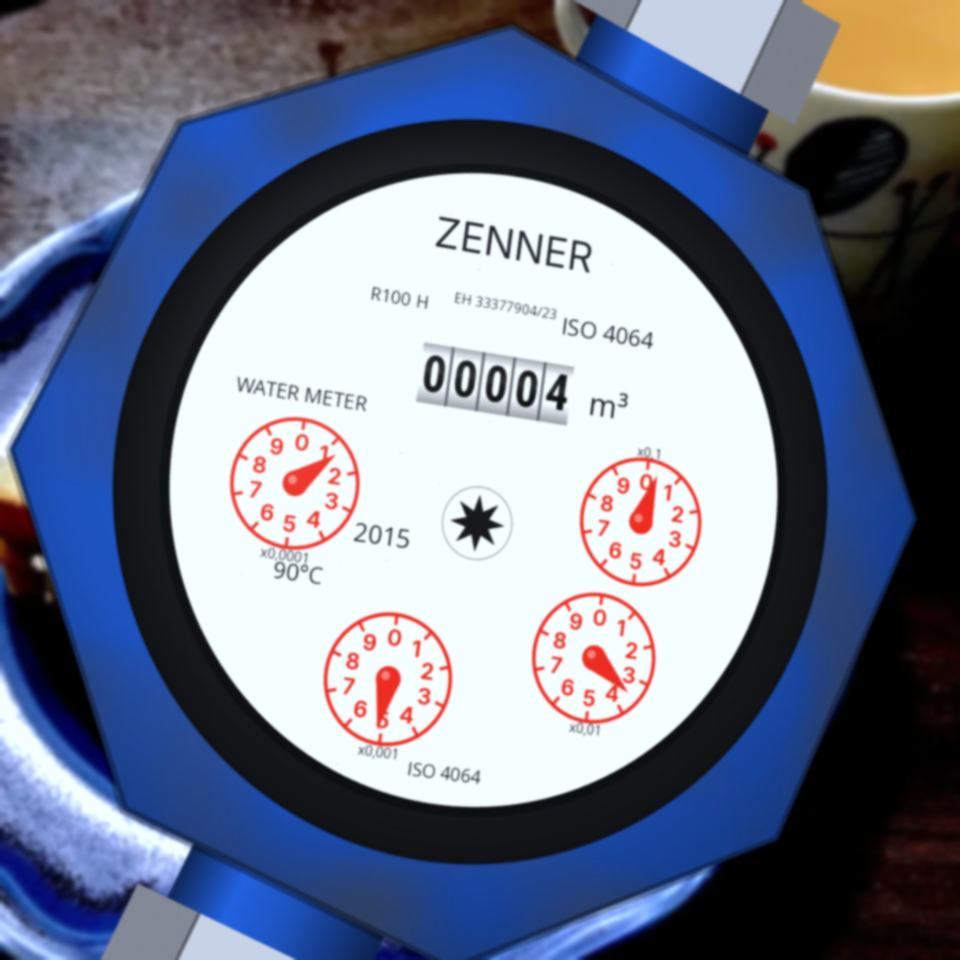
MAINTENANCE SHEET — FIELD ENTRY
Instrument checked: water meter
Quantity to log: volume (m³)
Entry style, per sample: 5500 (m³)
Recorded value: 4.0351 (m³)
